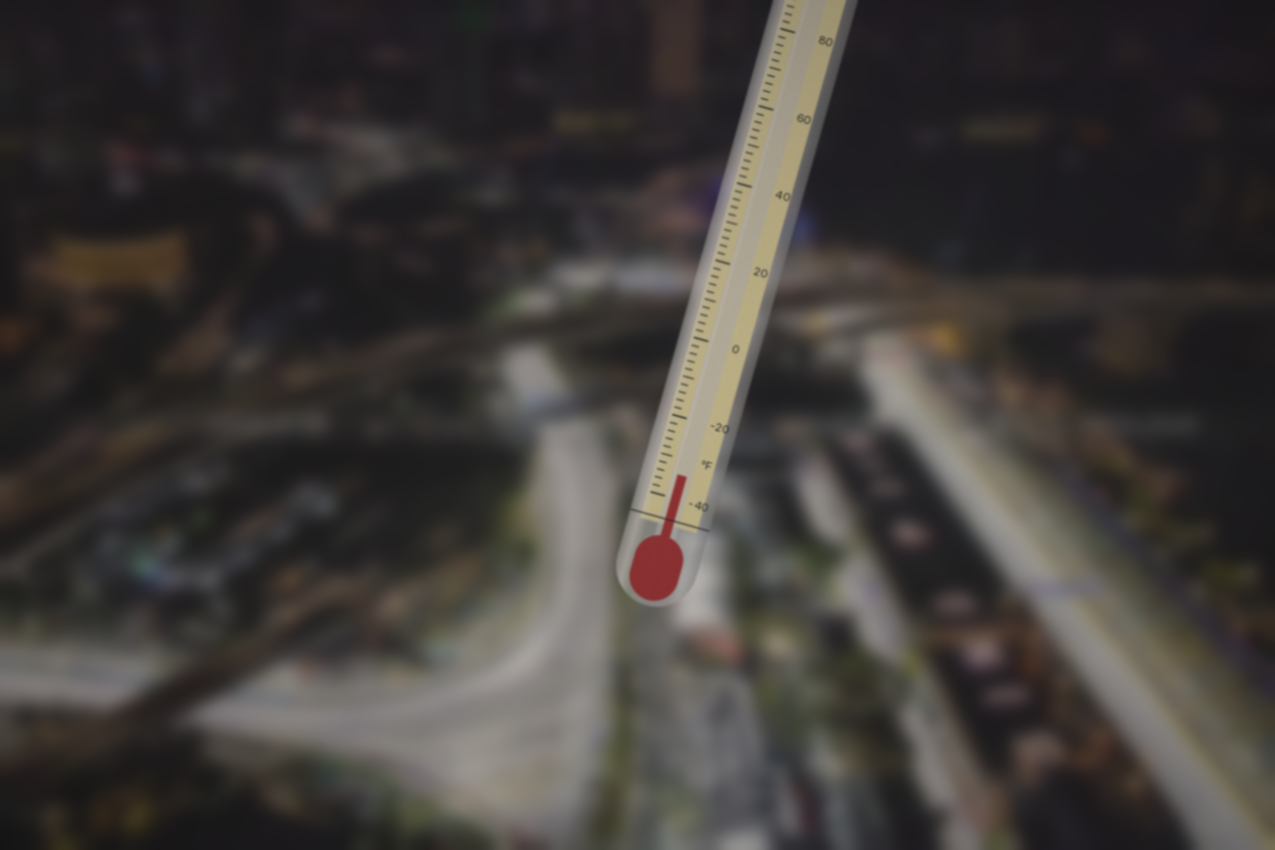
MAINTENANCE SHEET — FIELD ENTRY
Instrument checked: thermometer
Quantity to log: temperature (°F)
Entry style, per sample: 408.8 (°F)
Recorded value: -34 (°F)
